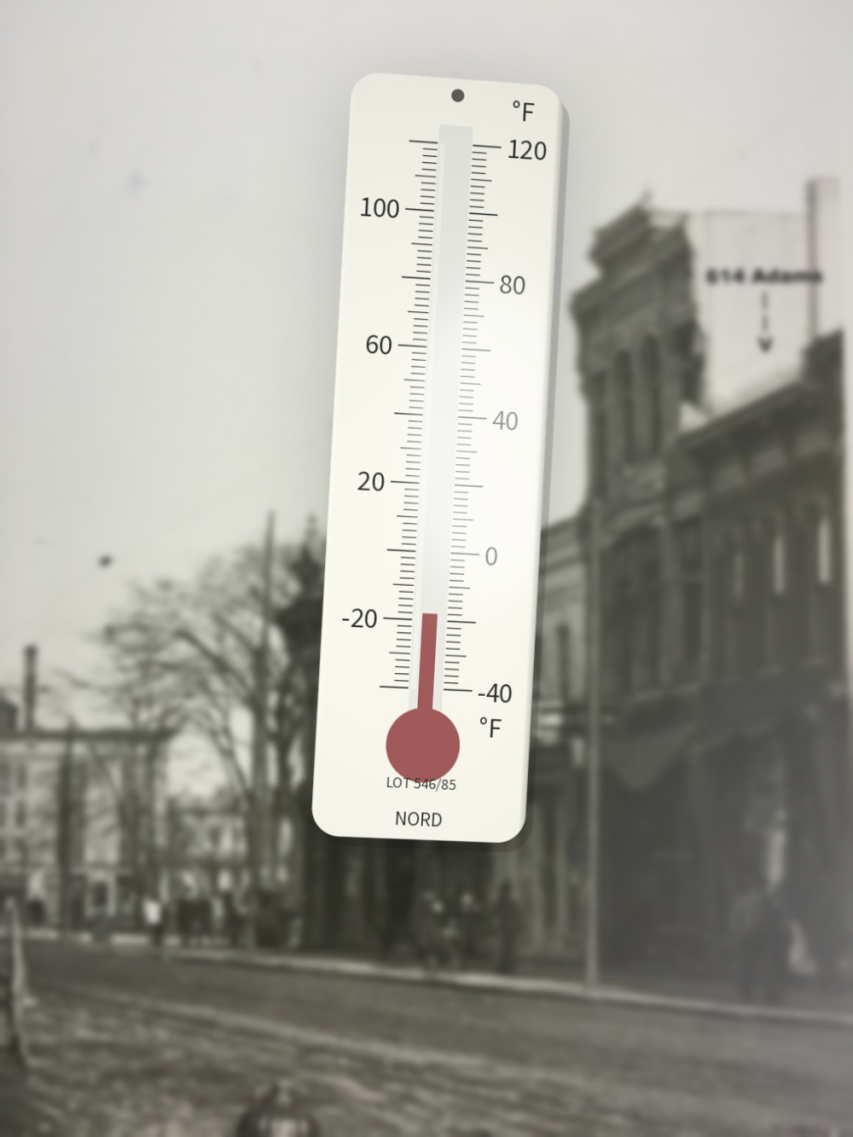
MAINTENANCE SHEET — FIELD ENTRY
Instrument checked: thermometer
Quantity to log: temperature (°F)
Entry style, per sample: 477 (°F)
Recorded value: -18 (°F)
